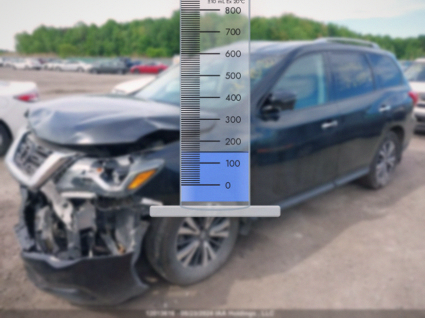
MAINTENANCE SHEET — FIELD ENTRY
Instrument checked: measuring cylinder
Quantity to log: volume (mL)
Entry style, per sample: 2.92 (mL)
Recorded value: 150 (mL)
